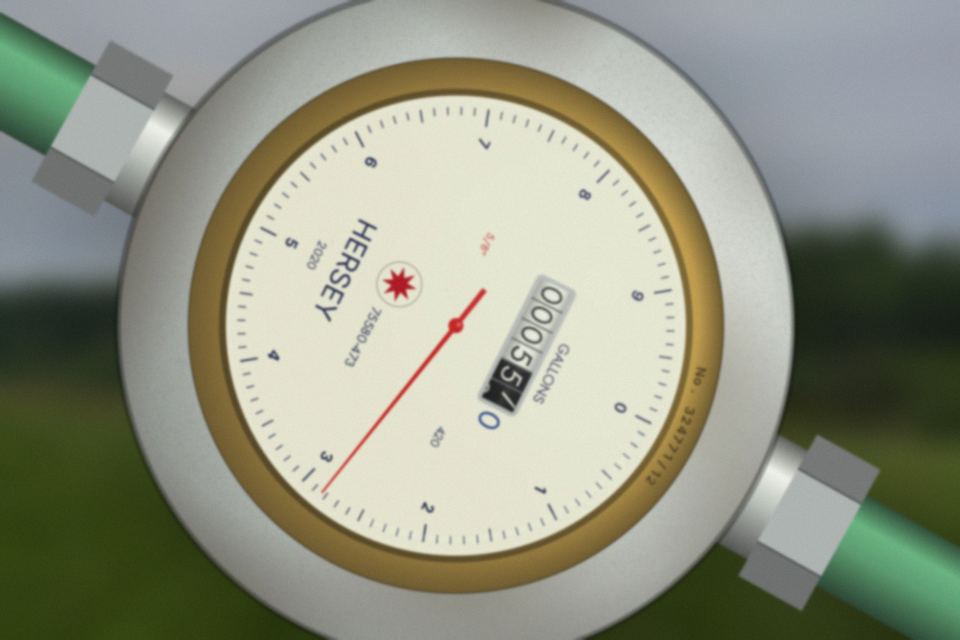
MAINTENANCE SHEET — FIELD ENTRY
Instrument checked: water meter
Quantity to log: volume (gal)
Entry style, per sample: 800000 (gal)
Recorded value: 5572.8 (gal)
